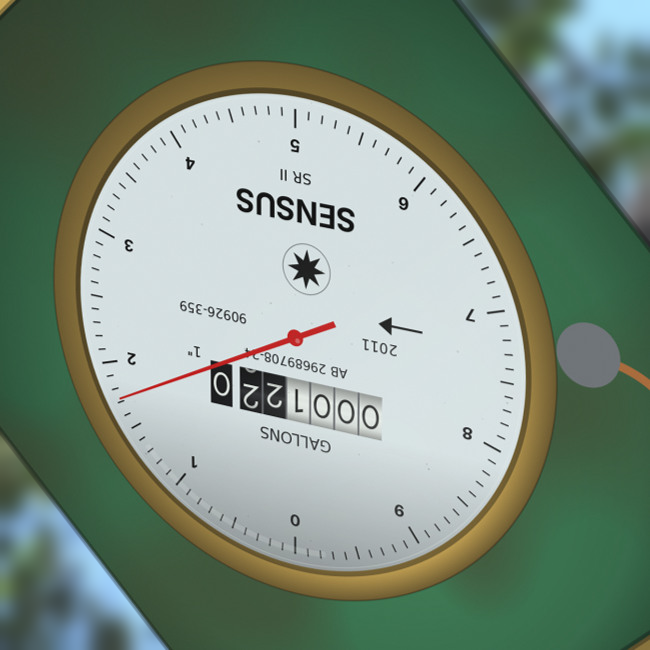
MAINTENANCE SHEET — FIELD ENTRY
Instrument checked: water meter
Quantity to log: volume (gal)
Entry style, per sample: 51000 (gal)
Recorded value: 1221.7 (gal)
